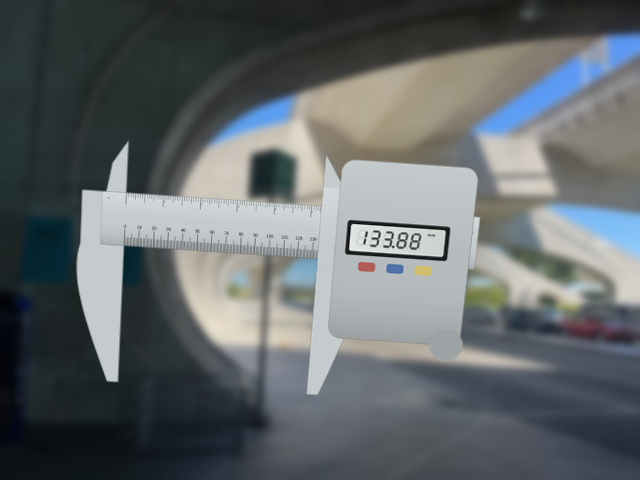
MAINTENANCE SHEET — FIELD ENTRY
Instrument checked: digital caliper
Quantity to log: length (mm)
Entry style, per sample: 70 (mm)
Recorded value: 133.88 (mm)
